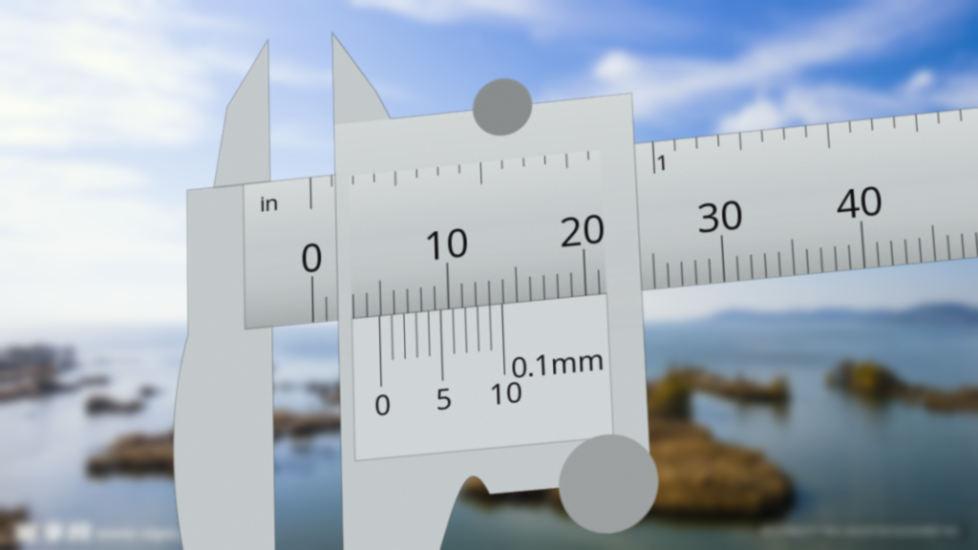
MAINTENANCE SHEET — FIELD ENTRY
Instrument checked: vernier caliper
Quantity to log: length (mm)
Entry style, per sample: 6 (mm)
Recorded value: 4.9 (mm)
